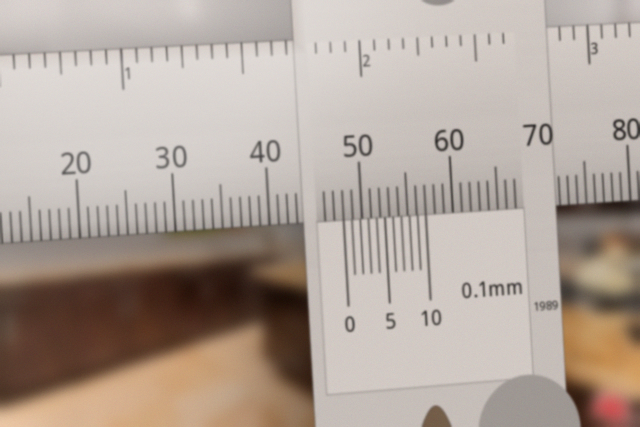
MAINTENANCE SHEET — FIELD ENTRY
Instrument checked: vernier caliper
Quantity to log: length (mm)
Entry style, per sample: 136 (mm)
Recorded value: 48.0 (mm)
